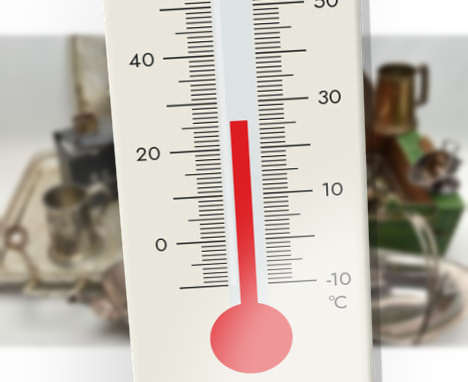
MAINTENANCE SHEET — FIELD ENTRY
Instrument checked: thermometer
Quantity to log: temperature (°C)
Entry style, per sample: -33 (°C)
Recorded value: 26 (°C)
